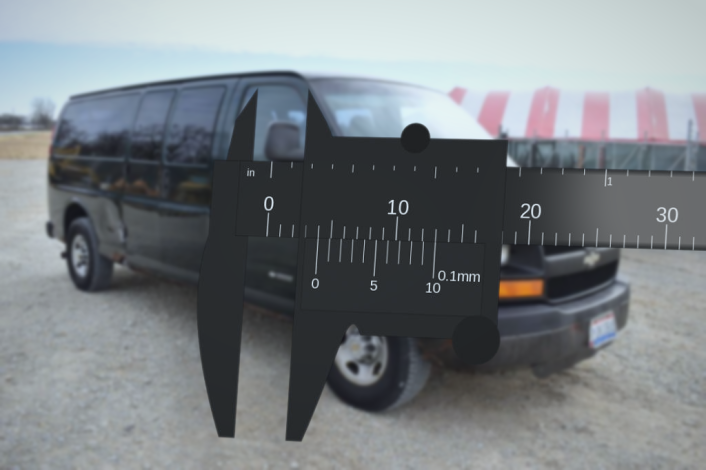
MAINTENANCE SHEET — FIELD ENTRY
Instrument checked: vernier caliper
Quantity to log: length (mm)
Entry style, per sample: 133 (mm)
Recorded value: 4.0 (mm)
